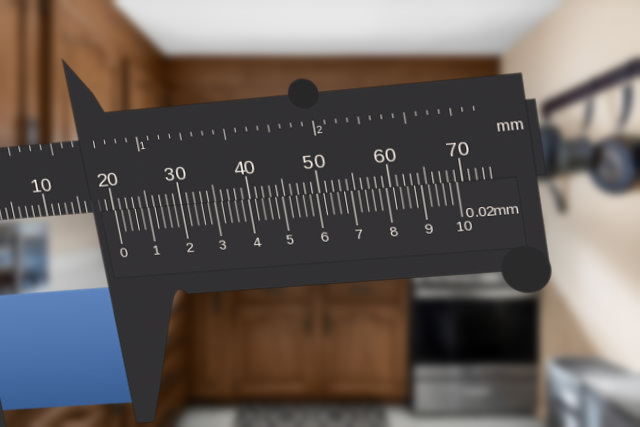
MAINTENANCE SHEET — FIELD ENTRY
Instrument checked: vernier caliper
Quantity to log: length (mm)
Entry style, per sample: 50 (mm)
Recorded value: 20.2 (mm)
